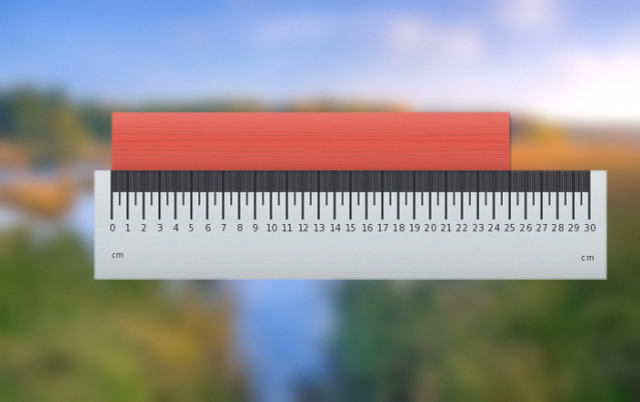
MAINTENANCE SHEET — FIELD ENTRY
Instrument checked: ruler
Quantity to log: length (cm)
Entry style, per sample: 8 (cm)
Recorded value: 25 (cm)
